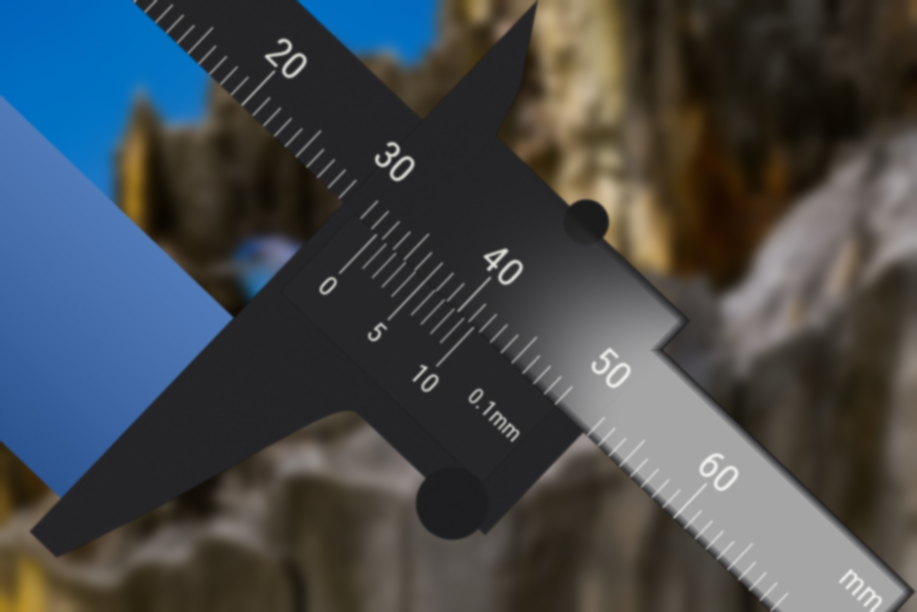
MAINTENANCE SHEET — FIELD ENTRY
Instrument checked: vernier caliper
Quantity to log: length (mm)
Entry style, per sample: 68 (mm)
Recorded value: 32.5 (mm)
